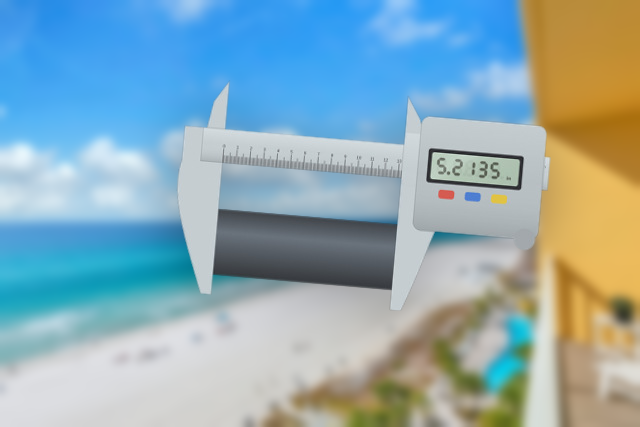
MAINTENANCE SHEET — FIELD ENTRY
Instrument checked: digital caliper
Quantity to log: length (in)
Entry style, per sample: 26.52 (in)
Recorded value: 5.2135 (in)
